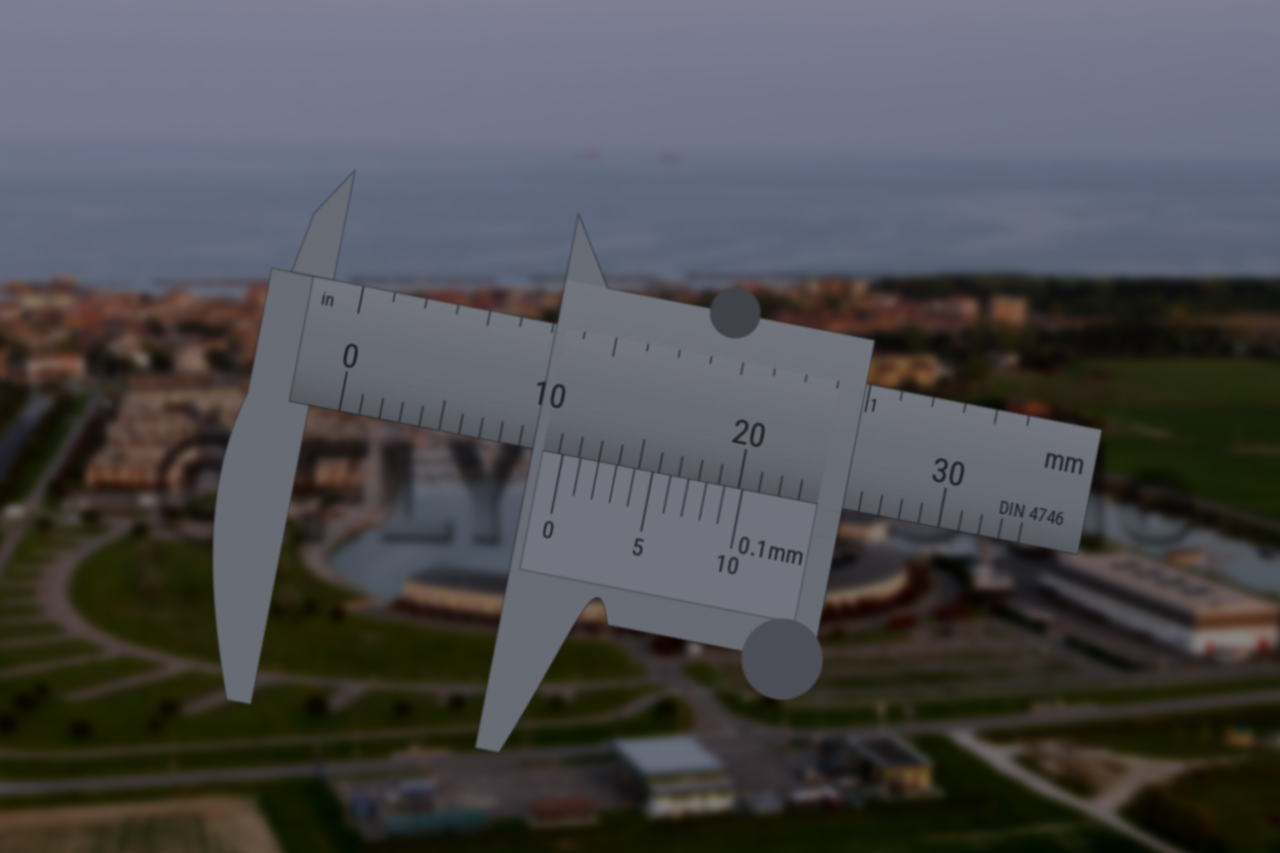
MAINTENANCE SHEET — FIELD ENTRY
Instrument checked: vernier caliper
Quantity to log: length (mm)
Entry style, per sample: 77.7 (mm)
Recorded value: 11.2 (mm)
